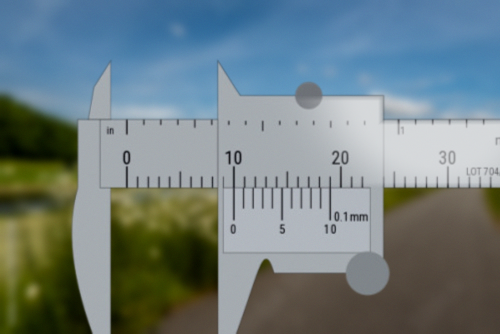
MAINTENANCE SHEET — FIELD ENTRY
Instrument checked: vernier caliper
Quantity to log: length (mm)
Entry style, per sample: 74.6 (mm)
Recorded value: 10.0 (mm)
